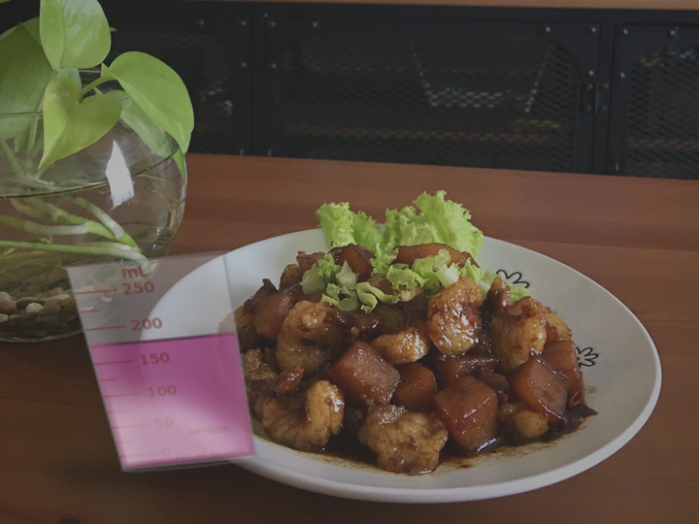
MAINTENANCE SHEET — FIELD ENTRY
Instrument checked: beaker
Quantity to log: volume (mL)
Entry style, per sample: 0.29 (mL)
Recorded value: 175 (mL)
